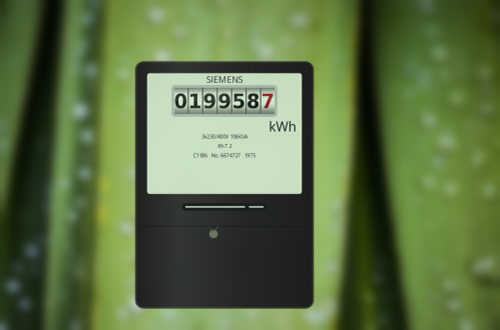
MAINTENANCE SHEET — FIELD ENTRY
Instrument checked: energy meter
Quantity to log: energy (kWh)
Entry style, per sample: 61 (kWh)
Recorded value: 19958.7 (kWh)
